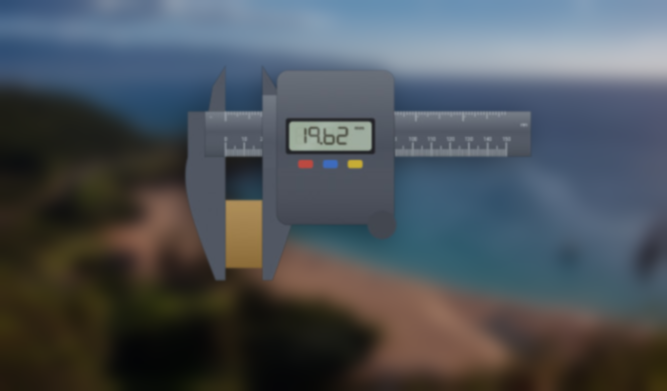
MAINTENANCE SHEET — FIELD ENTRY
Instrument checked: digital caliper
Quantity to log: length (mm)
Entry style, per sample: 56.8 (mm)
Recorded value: 19.62 (mm)
